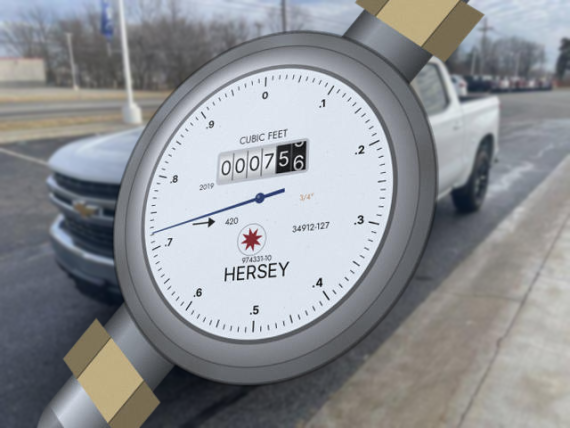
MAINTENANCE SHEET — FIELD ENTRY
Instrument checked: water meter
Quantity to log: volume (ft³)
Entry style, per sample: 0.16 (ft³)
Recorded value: 755.72 (ft³)
